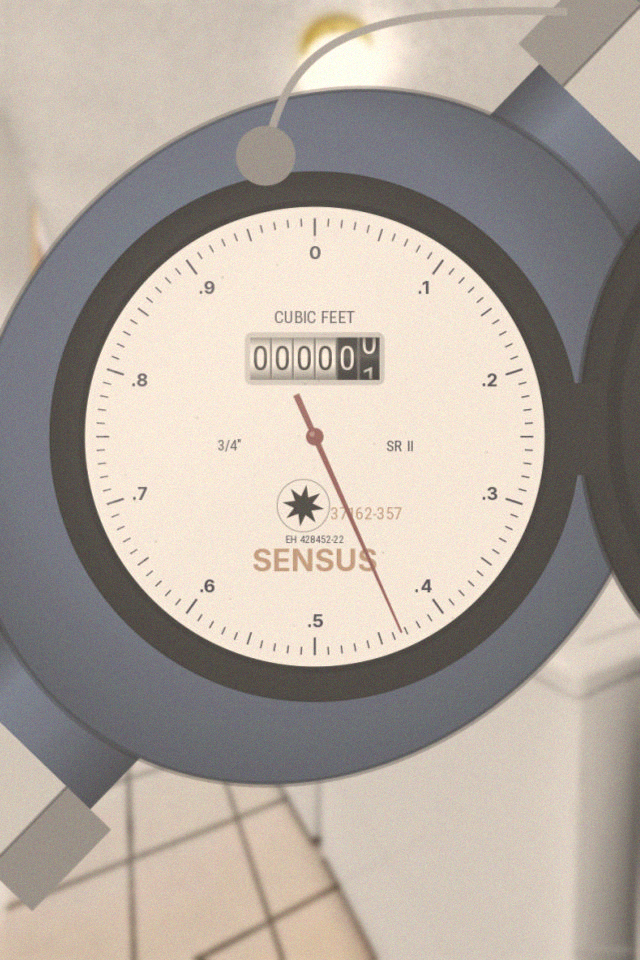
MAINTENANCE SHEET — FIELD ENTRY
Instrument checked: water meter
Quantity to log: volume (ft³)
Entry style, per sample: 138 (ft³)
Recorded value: 0.43 (ft³)
